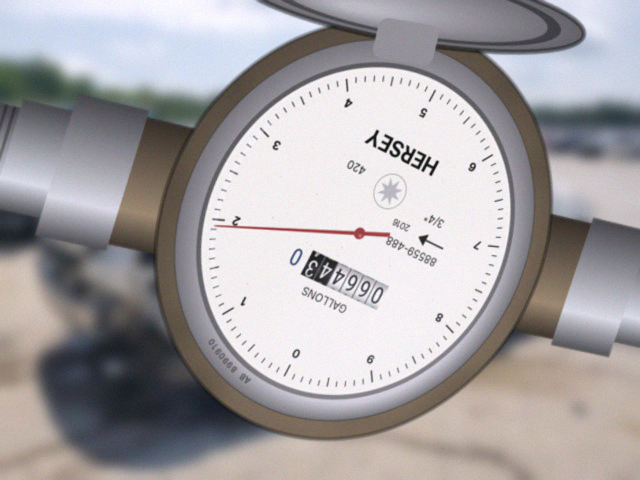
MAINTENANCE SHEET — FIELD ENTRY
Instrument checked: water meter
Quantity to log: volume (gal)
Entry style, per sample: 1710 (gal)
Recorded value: 664431.9 (gal)
